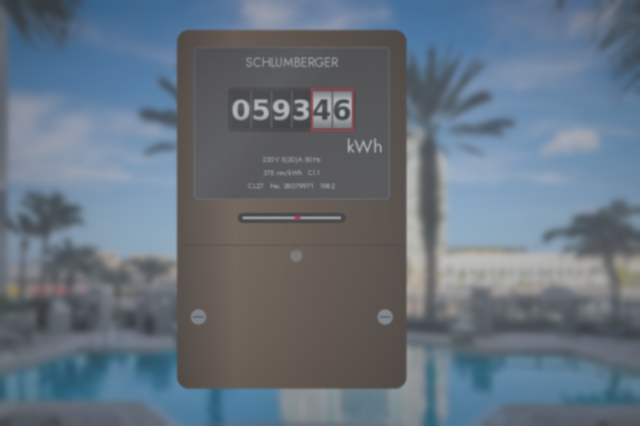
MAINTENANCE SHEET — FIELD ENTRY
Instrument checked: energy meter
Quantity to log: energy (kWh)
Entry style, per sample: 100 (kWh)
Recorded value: 593.46 (kWh)
